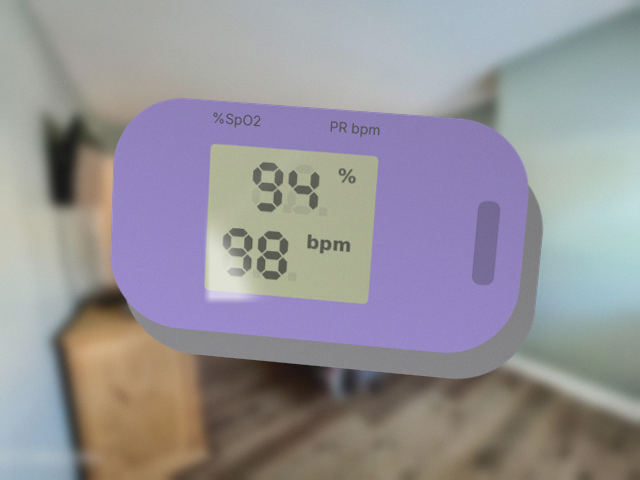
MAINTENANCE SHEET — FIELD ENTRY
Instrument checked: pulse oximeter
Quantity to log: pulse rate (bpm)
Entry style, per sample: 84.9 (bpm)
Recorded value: 98 (bpm)
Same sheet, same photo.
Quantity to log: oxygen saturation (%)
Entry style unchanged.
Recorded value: 94 (%)
